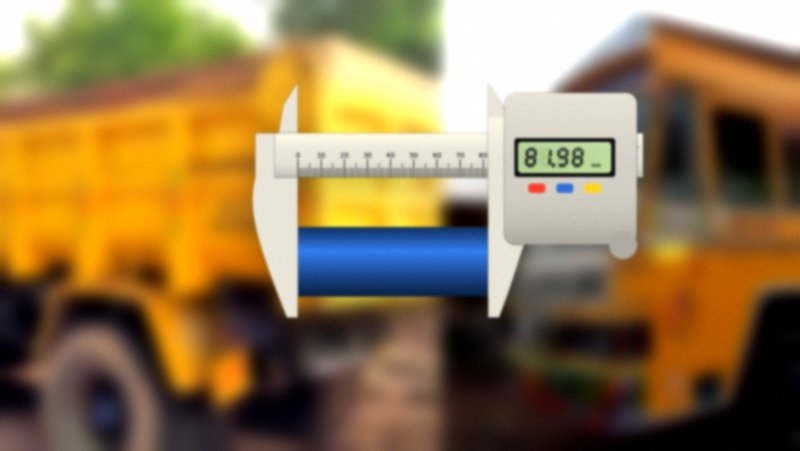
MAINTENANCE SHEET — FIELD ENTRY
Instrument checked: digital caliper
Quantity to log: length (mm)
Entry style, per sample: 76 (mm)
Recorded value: 81.98 (mm)
